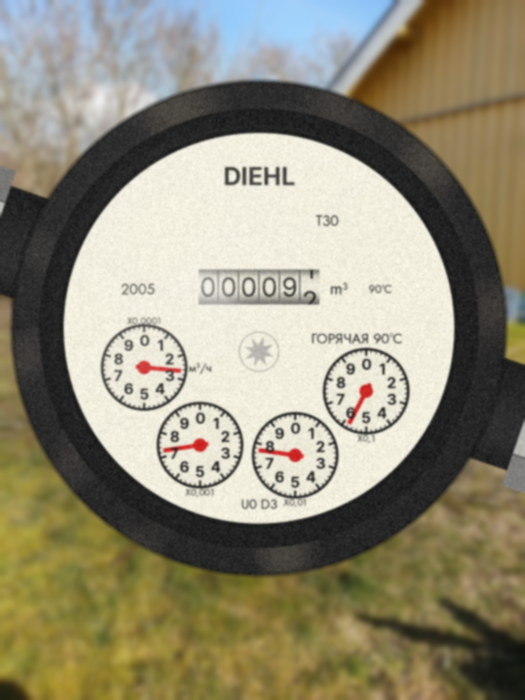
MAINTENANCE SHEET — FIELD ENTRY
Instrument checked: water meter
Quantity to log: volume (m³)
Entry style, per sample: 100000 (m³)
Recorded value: 91.5772 (m³)
